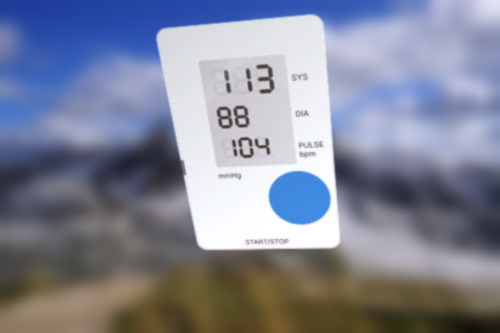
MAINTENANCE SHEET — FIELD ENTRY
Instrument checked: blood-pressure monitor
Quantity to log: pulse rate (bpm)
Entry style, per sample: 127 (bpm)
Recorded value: 104 (bpm)
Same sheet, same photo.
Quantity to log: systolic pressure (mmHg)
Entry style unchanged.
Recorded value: 113 (mmHg)
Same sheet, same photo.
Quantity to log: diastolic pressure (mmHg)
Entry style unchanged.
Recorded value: 88 (mmHg)
